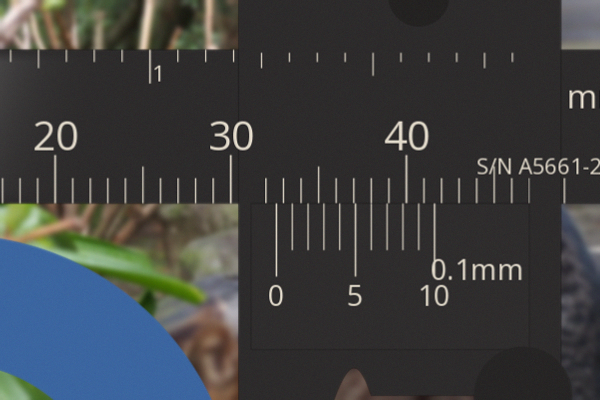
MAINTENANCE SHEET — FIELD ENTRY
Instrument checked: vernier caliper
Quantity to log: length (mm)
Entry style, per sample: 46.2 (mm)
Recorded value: 32.6 (mm)
